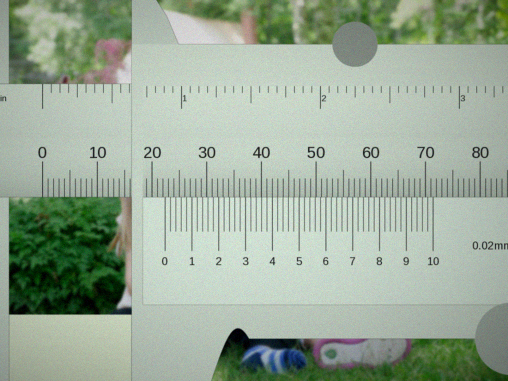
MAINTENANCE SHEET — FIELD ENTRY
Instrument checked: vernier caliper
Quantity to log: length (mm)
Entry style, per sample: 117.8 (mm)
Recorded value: 22.4 (mm)
